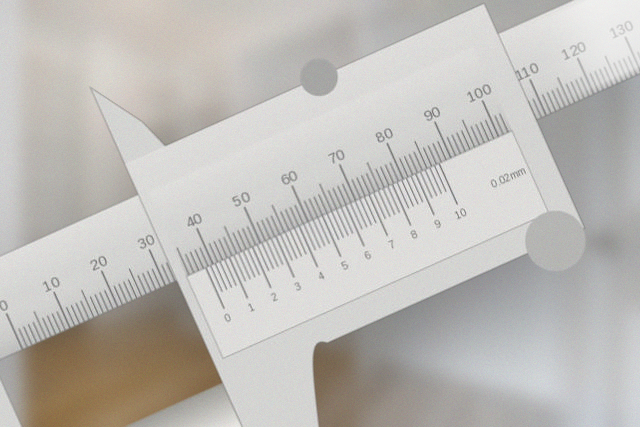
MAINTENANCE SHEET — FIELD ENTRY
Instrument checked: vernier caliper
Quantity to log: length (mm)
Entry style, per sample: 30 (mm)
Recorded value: 38.5 (mm)
